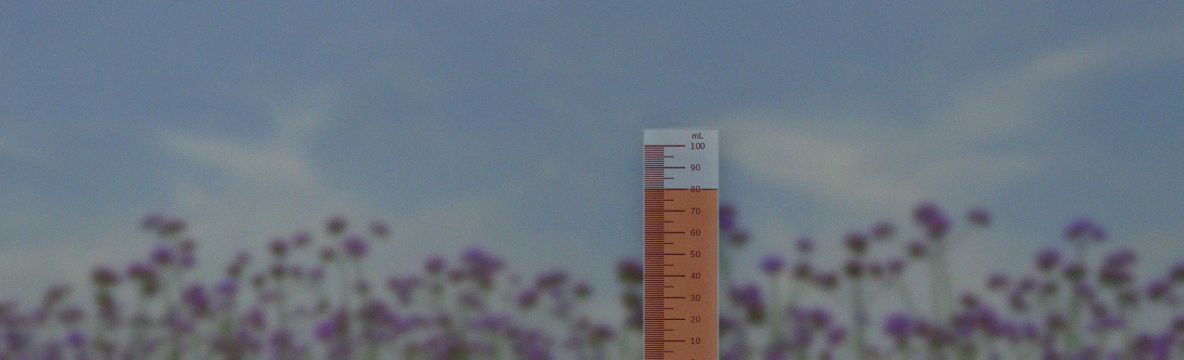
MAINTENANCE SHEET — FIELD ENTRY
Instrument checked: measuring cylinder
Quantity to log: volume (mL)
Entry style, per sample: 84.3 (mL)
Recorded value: 80 (mL)
